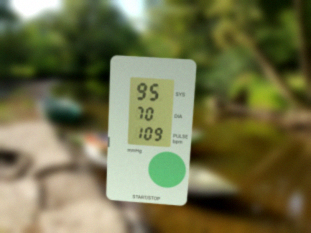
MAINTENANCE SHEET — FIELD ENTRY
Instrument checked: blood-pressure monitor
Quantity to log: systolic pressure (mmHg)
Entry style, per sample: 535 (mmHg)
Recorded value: 95 (mmHg)
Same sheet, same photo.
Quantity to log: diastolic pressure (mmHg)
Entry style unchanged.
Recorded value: 70 (mmHg)
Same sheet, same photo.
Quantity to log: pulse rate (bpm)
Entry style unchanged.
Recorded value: 109 (bpm)
